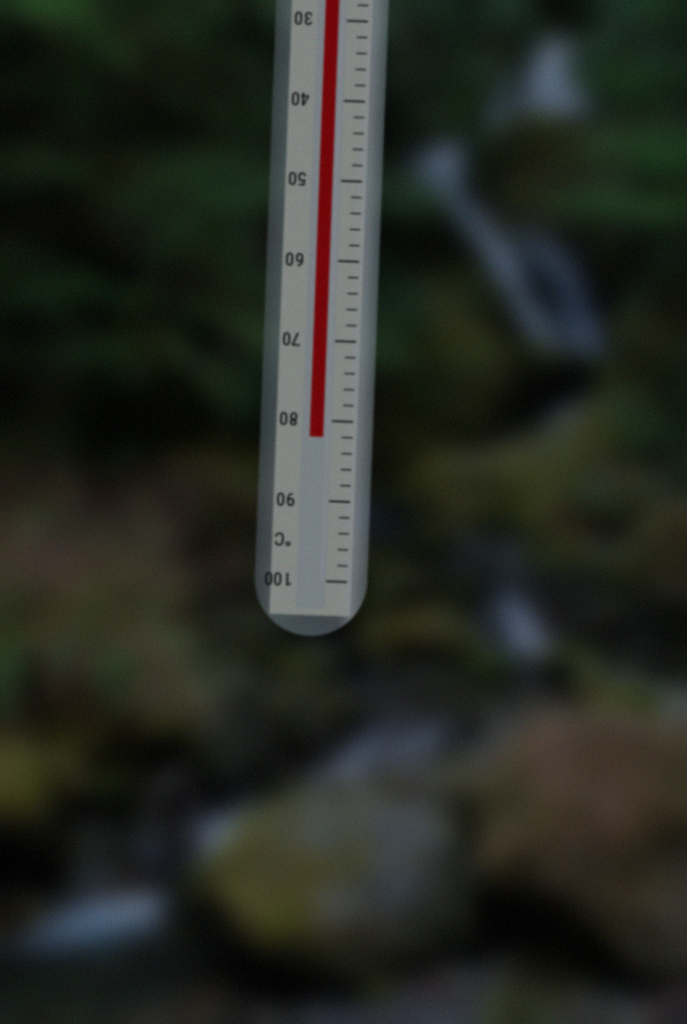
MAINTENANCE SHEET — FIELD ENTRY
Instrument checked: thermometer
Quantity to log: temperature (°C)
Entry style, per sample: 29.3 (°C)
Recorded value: 82 (°C)
